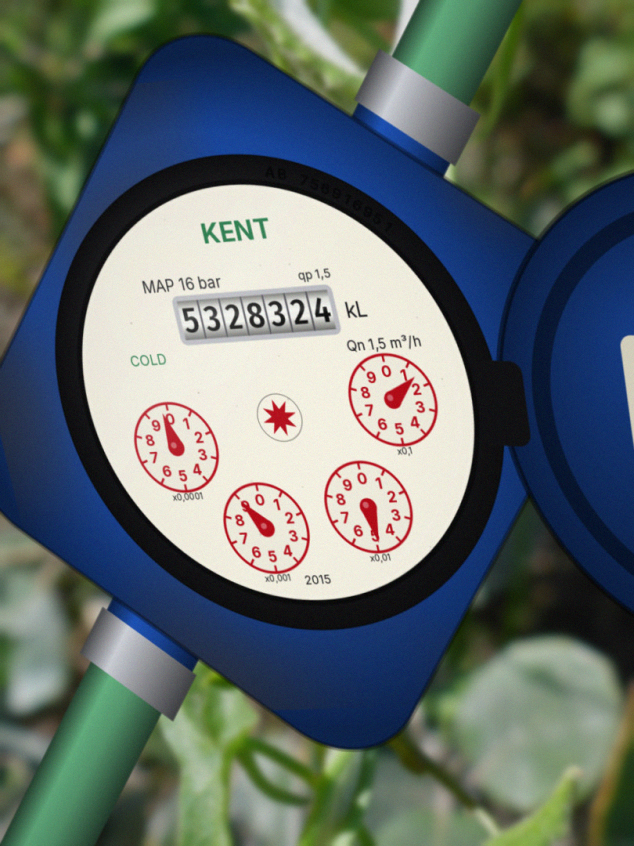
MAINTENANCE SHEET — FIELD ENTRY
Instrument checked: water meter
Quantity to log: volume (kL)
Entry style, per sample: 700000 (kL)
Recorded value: 5328324.1489 (kL)
